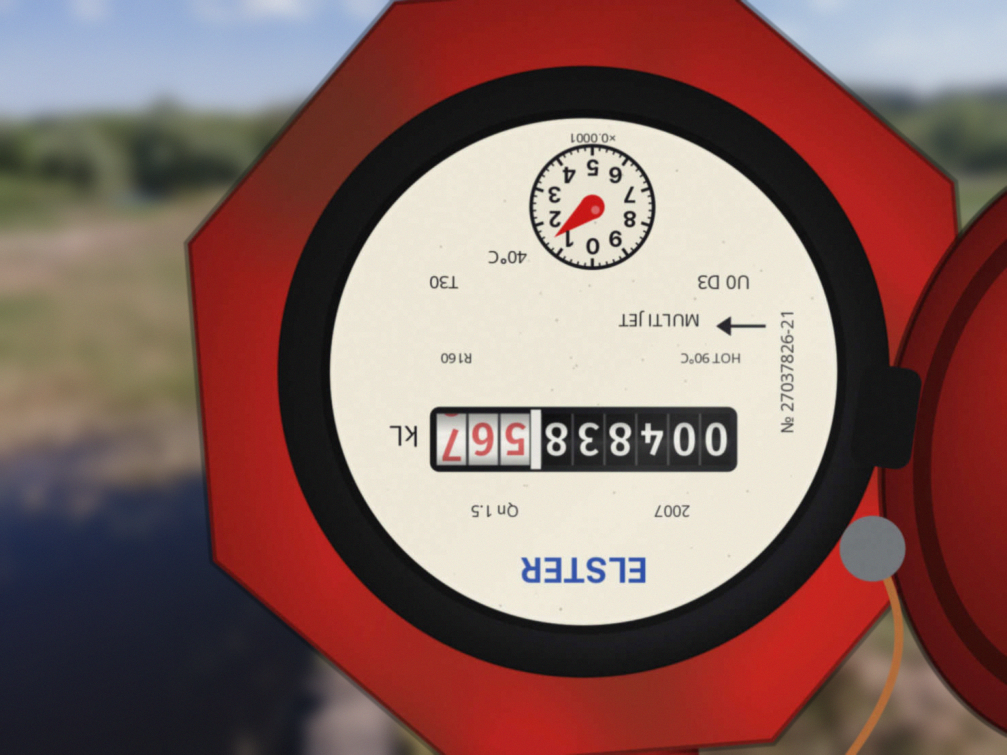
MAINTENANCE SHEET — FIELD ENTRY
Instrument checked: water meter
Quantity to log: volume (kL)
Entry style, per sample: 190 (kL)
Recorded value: 4838.5671 (kL)
